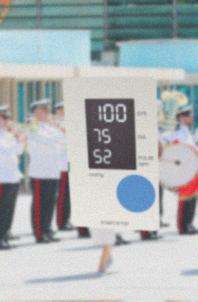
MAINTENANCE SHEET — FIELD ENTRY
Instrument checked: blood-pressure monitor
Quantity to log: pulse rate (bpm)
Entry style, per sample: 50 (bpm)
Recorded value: 52 (bpm)
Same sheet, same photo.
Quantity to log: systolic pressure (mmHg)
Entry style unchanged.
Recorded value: 100 (mmHg)
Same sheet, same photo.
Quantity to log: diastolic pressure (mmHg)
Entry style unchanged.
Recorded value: 75 (mmHg)
